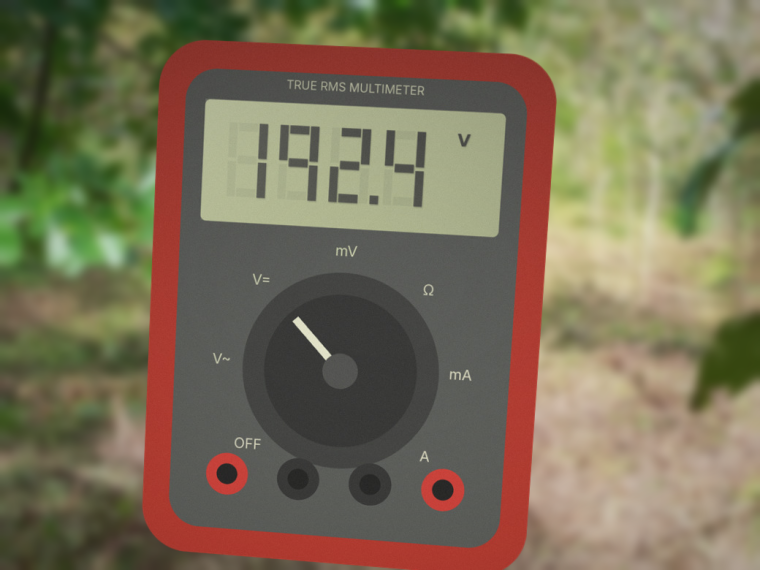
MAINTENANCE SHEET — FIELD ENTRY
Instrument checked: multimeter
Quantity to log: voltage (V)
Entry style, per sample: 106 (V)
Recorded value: 192.4 (V)
